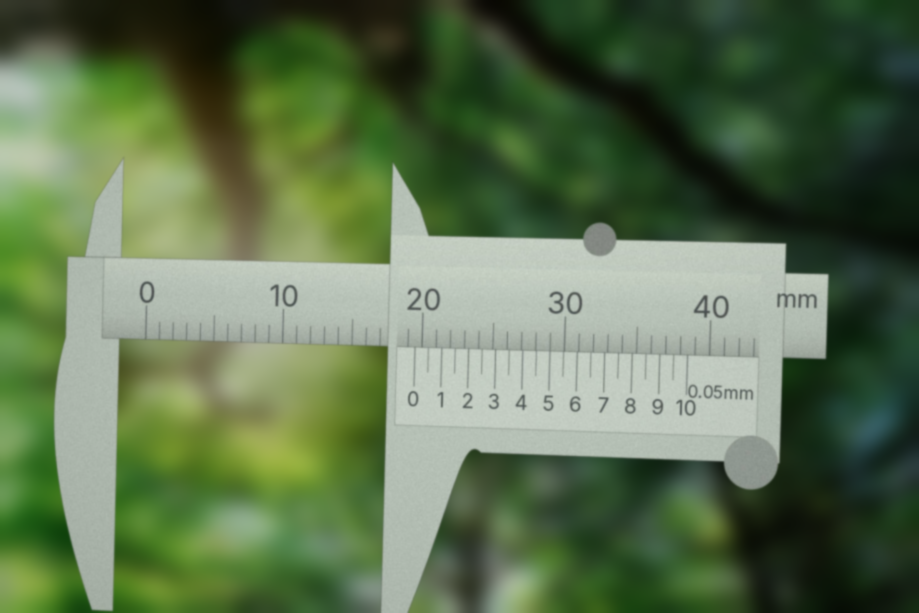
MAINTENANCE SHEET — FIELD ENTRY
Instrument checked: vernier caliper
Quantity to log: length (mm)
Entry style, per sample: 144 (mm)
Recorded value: 19.5 (mm)
